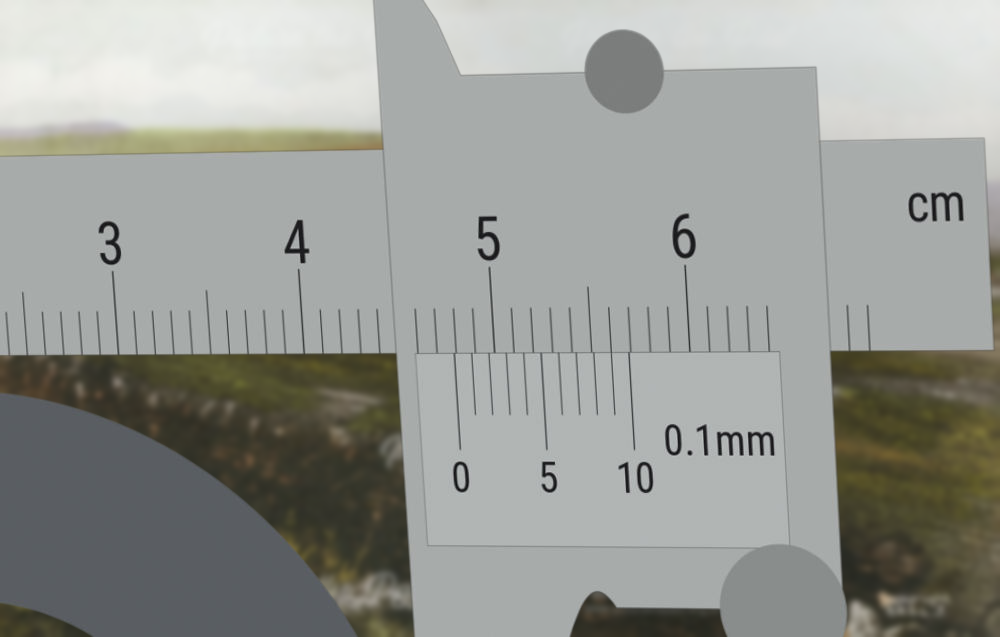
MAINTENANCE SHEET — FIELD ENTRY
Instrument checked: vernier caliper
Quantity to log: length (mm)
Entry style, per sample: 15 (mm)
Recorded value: 47.9 (mm)
